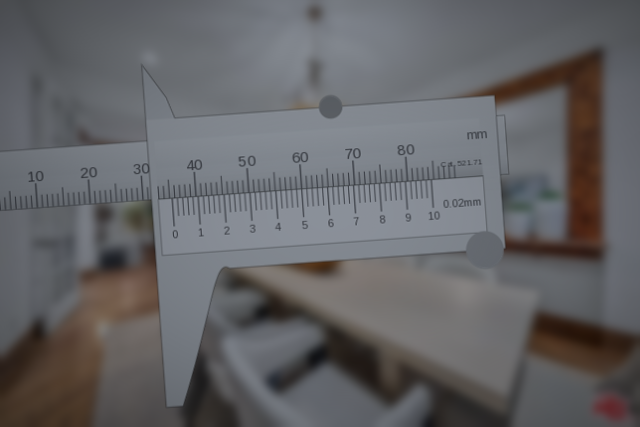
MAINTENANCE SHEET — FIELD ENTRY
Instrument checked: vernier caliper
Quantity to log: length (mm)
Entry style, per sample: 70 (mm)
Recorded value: 35.5 (mm)
